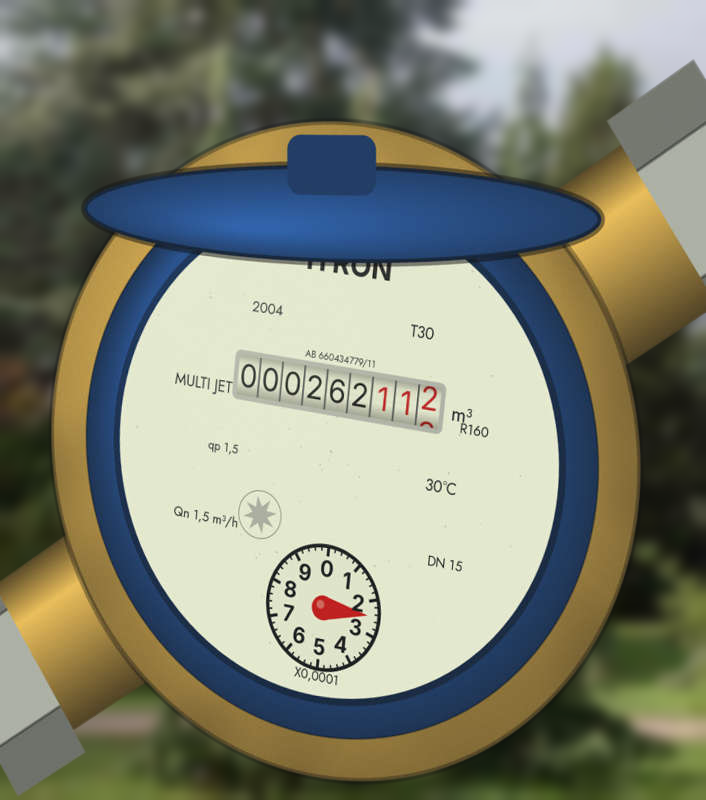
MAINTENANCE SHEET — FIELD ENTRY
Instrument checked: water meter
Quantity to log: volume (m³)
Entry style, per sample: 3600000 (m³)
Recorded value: 262.1122 (m³)
